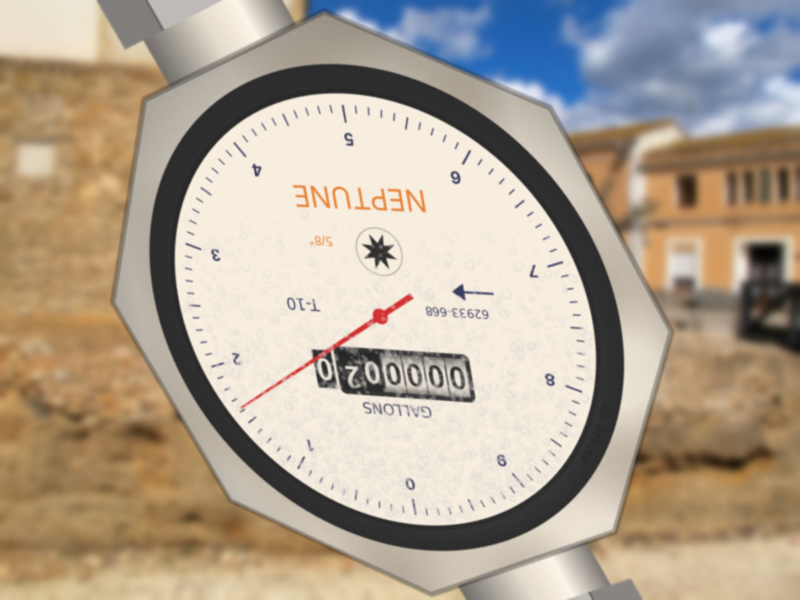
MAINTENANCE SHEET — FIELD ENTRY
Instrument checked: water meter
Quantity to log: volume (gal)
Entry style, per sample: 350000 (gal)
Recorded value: 21.6 (gal)
